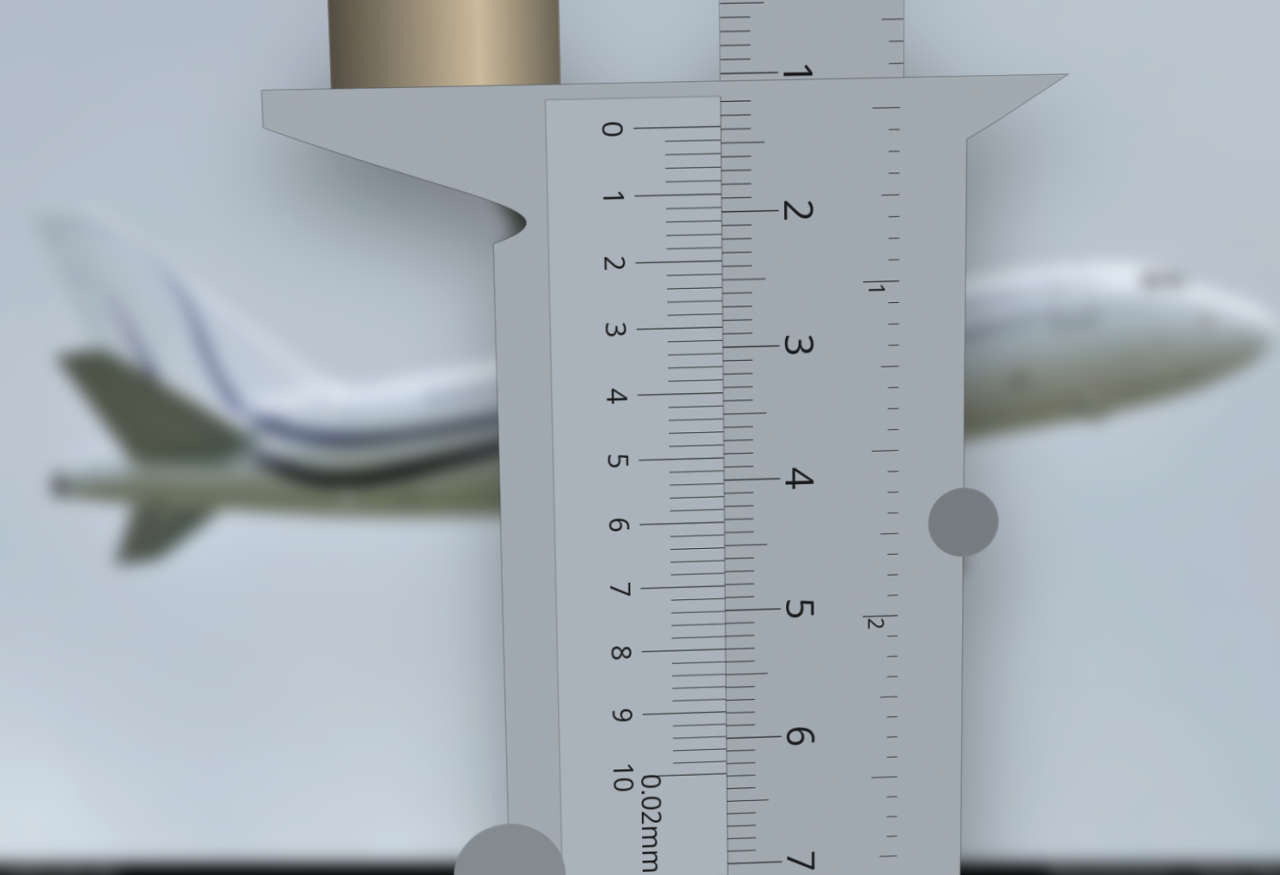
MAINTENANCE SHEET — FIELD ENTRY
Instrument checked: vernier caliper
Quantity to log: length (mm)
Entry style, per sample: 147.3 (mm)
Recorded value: 13.8 (mm)
